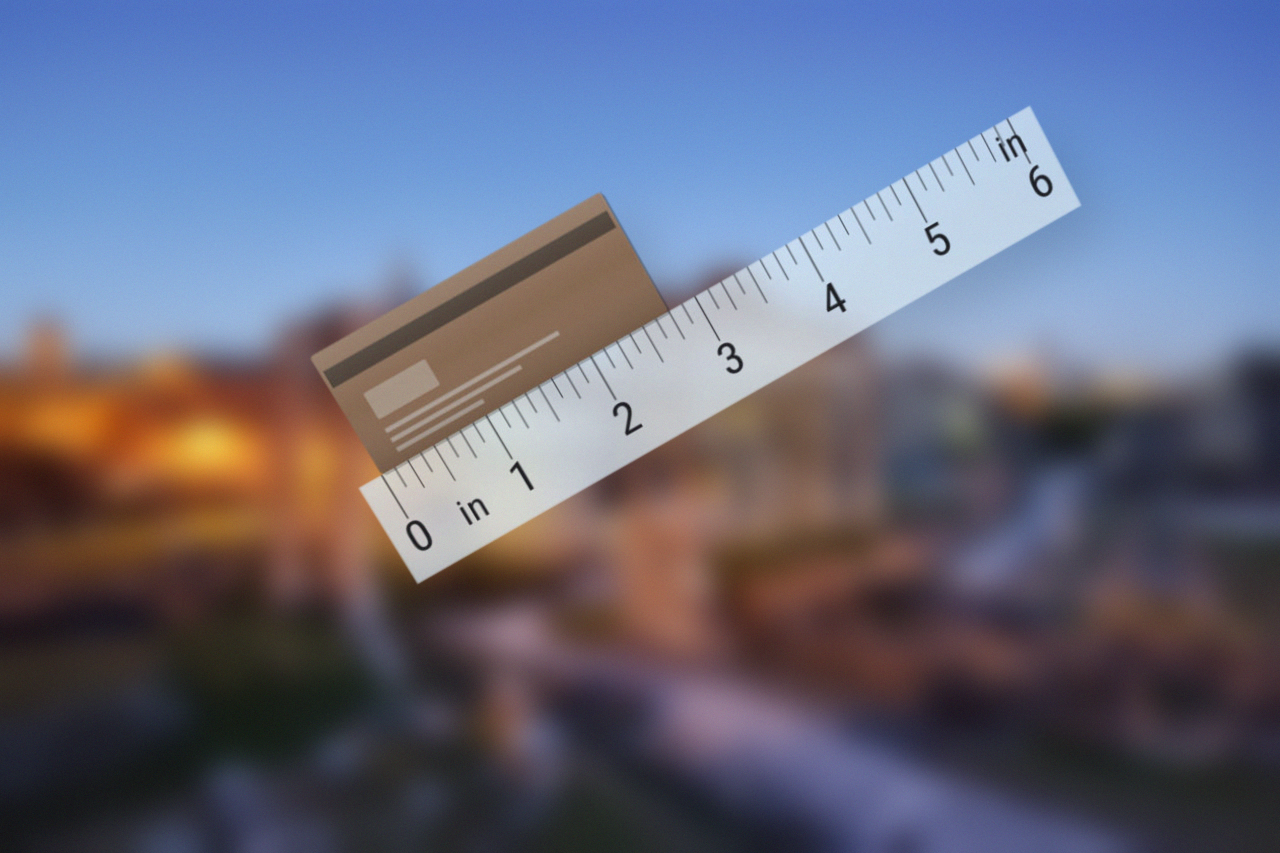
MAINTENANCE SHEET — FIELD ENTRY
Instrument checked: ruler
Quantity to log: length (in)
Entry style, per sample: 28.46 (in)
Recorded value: 2.75 (in)
